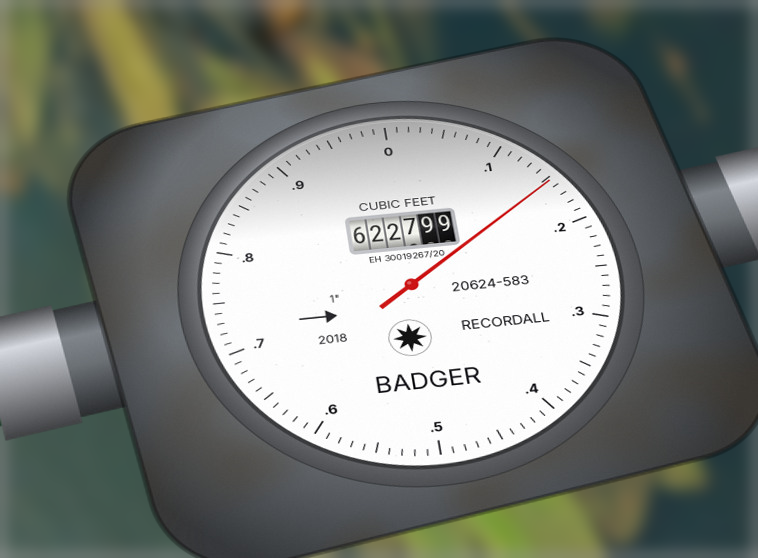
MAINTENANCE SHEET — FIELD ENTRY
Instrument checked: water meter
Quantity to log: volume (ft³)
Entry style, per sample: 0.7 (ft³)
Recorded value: 622799.15 (ft³)
